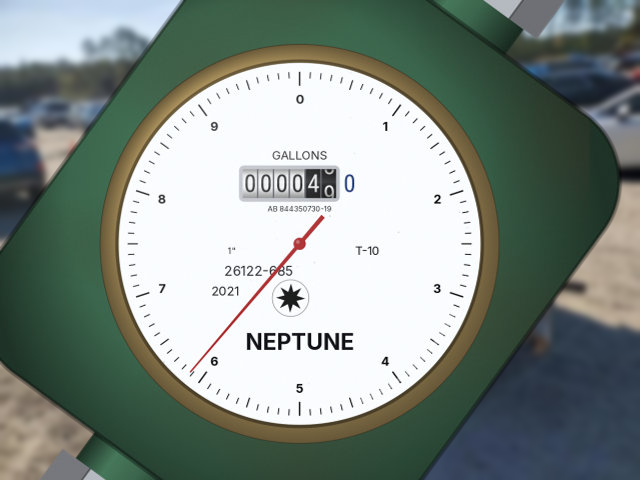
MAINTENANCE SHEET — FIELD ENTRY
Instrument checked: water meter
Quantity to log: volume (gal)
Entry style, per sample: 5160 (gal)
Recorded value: 486.1 (gal)
